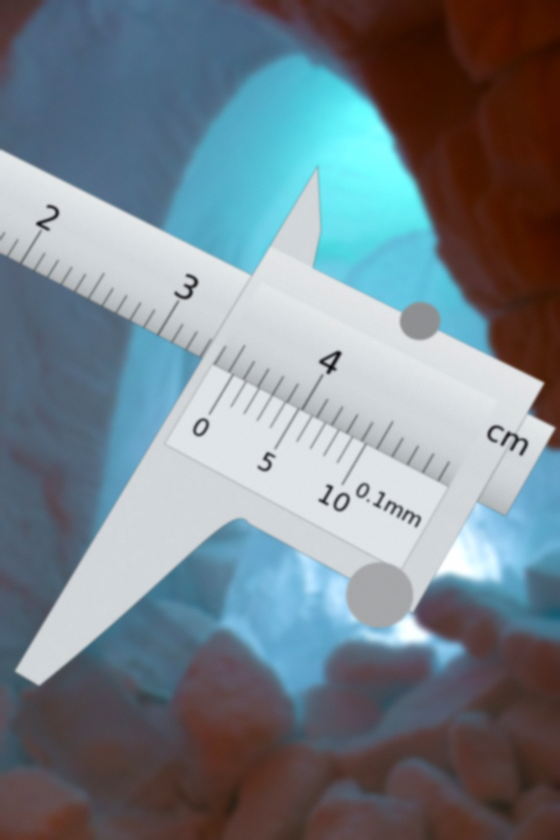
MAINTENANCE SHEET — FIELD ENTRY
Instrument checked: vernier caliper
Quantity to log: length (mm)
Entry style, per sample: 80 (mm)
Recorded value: 35.3 (mm)
